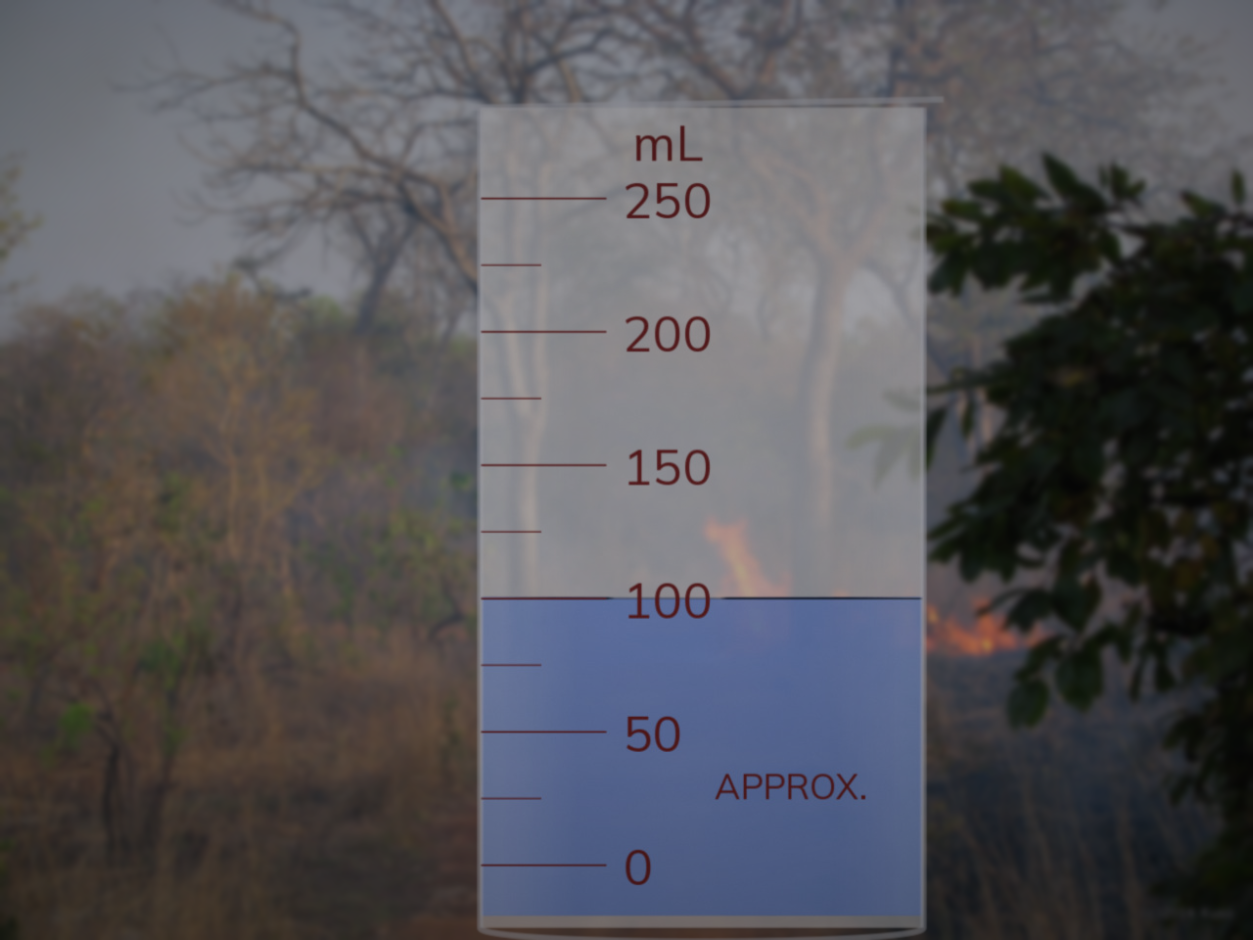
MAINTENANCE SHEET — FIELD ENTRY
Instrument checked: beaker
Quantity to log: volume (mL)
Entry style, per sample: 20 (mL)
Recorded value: 100 (mL)
